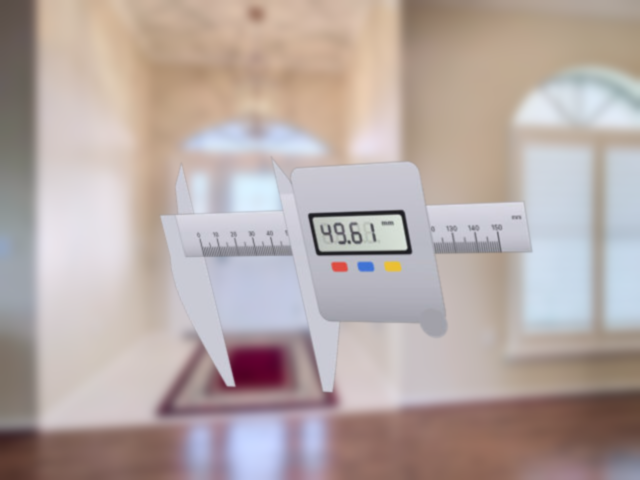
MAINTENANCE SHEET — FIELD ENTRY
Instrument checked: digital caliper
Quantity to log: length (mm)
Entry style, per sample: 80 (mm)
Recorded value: 49.61 (mm)
